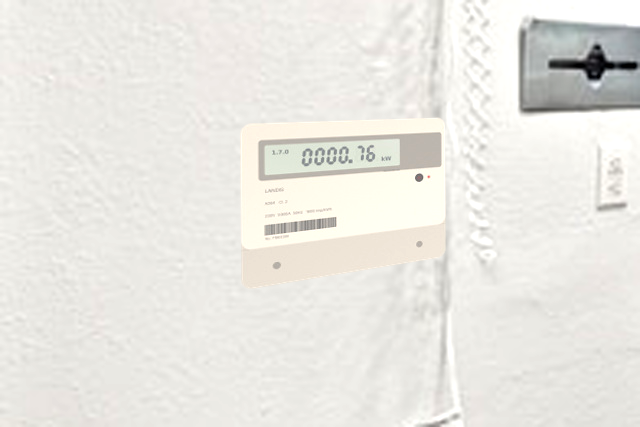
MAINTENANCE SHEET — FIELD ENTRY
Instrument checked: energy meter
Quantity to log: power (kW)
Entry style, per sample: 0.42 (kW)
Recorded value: 0.76 (kW)
